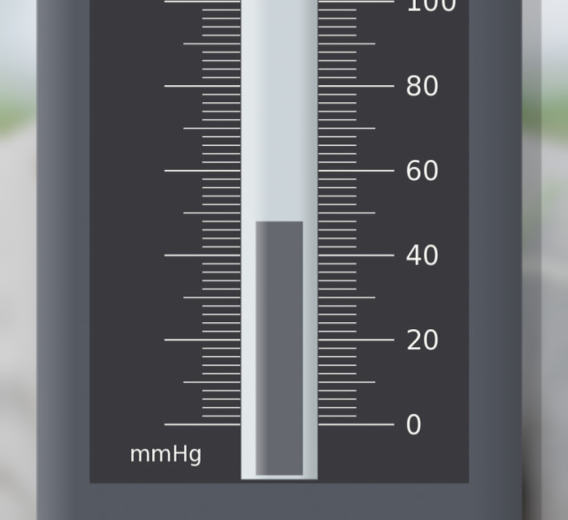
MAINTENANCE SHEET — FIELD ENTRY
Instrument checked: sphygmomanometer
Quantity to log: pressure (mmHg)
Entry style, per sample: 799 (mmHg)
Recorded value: 48 (mmHg)
